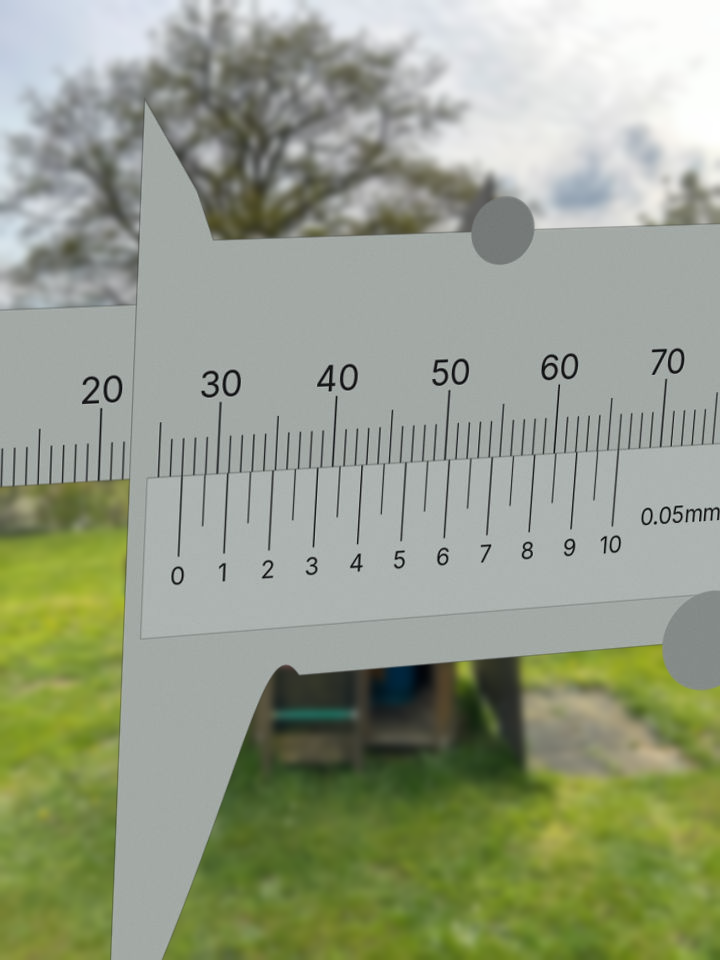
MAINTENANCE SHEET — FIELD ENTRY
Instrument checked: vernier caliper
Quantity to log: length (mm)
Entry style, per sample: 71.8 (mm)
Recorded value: 27.0 (mm)
